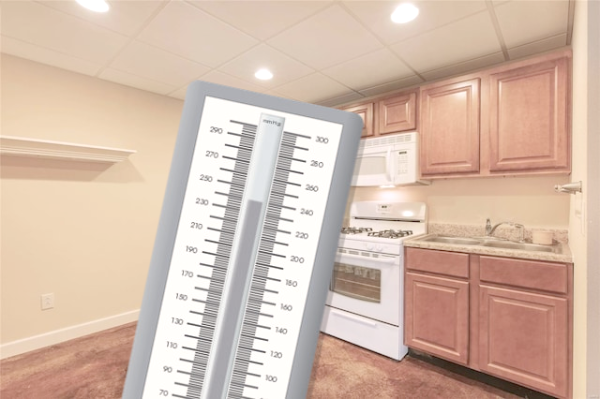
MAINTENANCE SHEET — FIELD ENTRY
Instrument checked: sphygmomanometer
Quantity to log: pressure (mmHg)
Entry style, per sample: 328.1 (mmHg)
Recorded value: 240 (mmHg)
